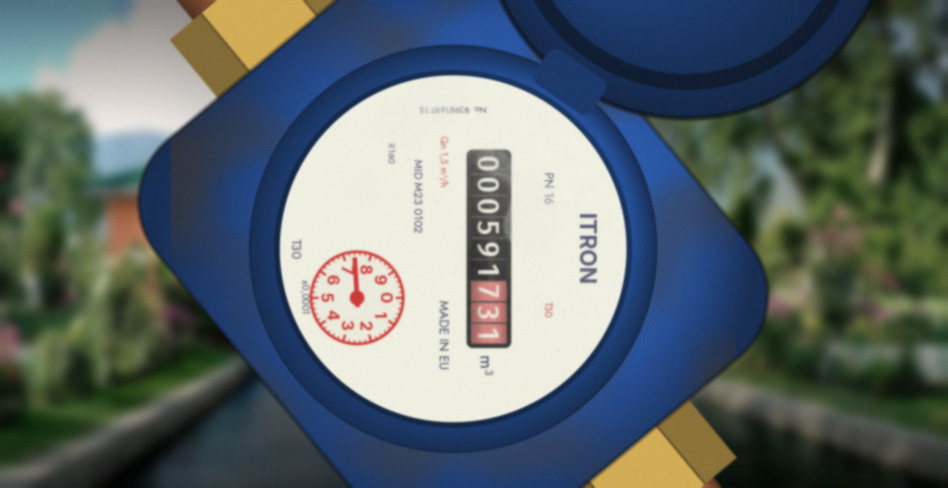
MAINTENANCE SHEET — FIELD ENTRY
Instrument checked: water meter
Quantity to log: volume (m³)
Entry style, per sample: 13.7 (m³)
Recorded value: 591.7317 (m³)
